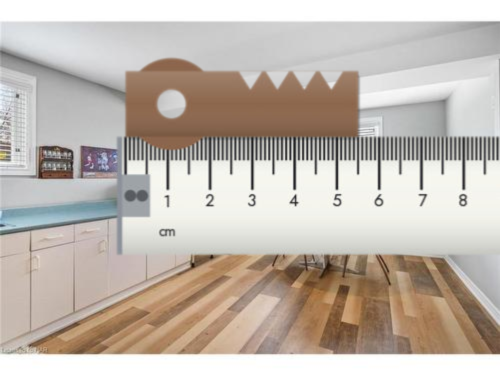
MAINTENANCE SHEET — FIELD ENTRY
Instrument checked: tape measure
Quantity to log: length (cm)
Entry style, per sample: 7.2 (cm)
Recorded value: 5.5 (cm)
